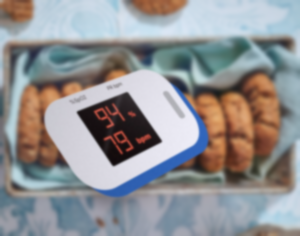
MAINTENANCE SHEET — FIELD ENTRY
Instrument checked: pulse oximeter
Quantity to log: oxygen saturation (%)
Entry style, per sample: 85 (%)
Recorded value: 94 (%)
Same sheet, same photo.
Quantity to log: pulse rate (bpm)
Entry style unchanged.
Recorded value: 79 (bpm)
